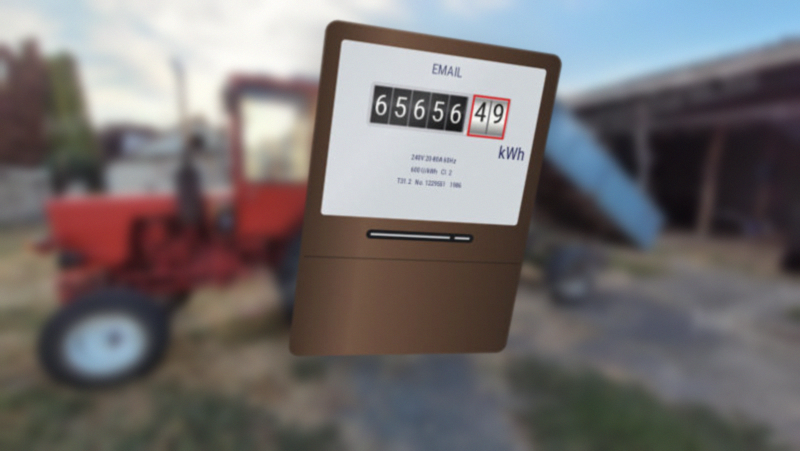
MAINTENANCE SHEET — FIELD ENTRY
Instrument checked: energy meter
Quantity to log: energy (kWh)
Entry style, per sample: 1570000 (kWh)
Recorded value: 65656.49 (kWh)
